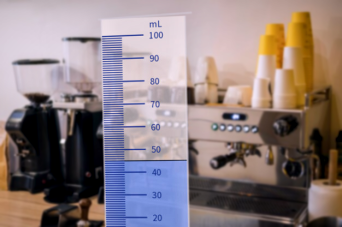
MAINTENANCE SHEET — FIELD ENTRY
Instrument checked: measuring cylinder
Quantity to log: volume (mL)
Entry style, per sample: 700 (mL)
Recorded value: 45 (mL)
